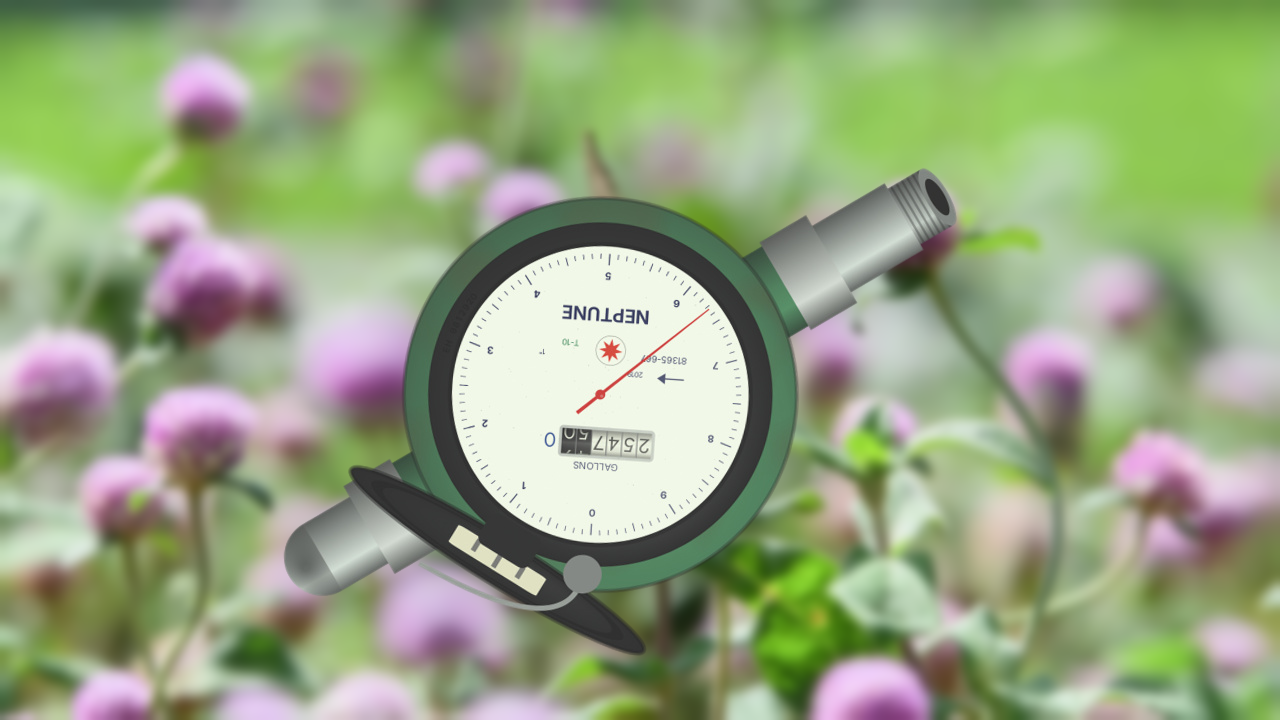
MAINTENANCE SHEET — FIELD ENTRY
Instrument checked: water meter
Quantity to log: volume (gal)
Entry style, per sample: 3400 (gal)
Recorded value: 2547496.3 (gal)
